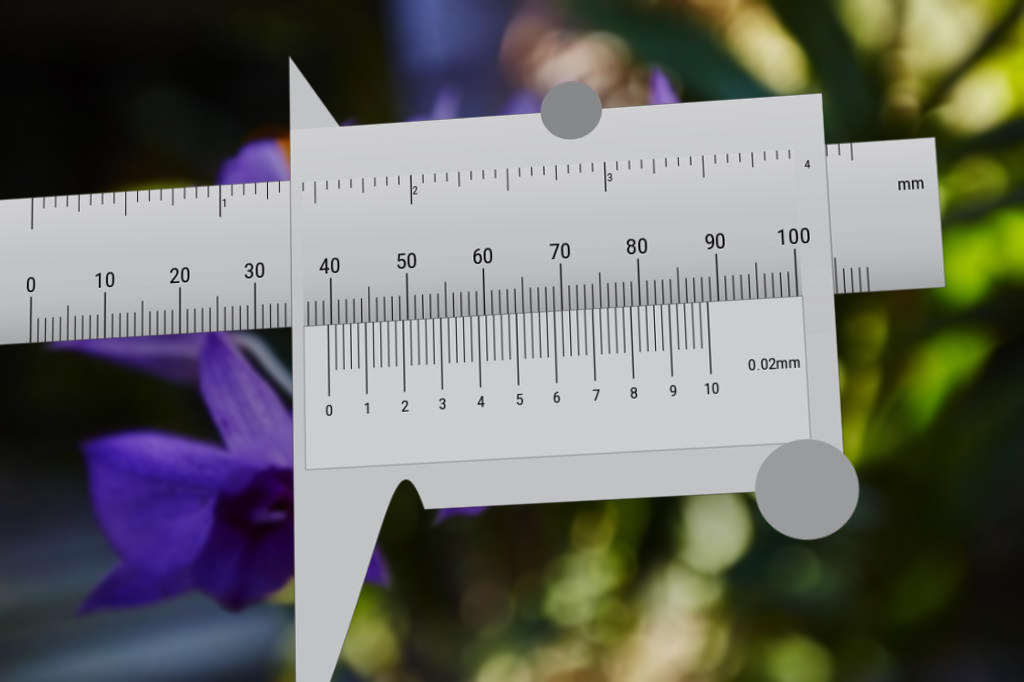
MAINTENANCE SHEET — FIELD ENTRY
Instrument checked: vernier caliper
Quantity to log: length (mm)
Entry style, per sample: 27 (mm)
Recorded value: 39.6 (mm)
